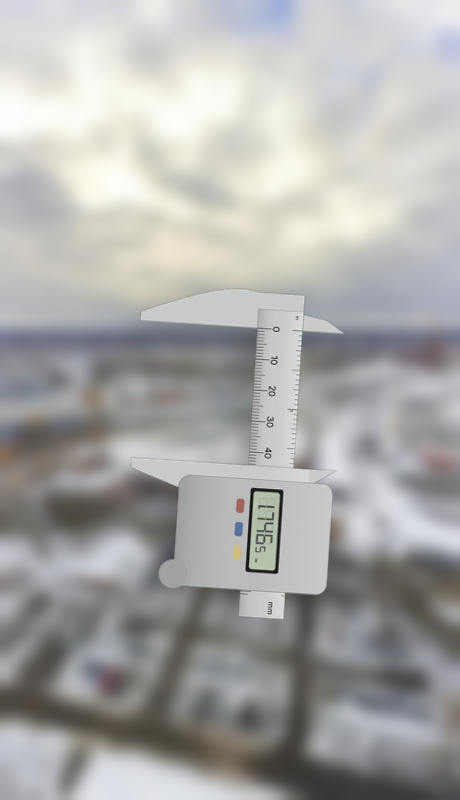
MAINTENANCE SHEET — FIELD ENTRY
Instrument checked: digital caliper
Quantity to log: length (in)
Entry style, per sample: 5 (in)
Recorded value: 1.7465 (in)
